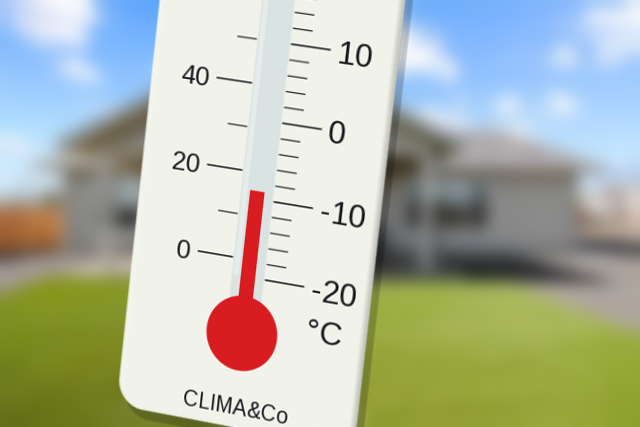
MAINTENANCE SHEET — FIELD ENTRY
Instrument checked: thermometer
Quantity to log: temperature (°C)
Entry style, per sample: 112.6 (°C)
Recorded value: -9 (°C)
